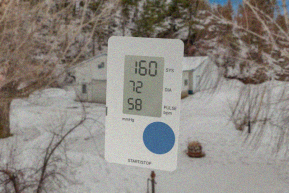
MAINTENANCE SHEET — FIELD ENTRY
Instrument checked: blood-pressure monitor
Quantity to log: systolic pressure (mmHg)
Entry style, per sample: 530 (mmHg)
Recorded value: 160 (mmHg)
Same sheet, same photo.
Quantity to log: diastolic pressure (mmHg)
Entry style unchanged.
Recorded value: 72 (mmHg)
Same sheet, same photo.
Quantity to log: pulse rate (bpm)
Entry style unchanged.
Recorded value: 58 (bpm)
